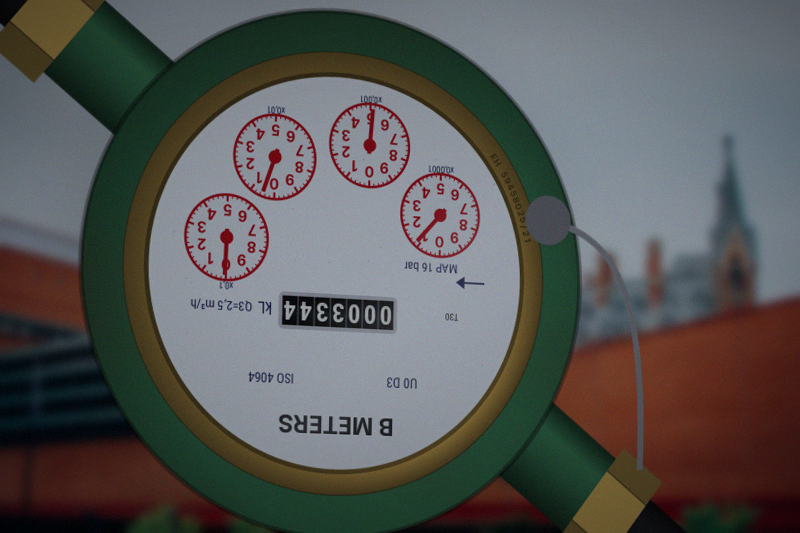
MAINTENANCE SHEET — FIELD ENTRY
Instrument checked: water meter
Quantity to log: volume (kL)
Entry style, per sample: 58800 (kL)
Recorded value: 3344.0051 (kL)
